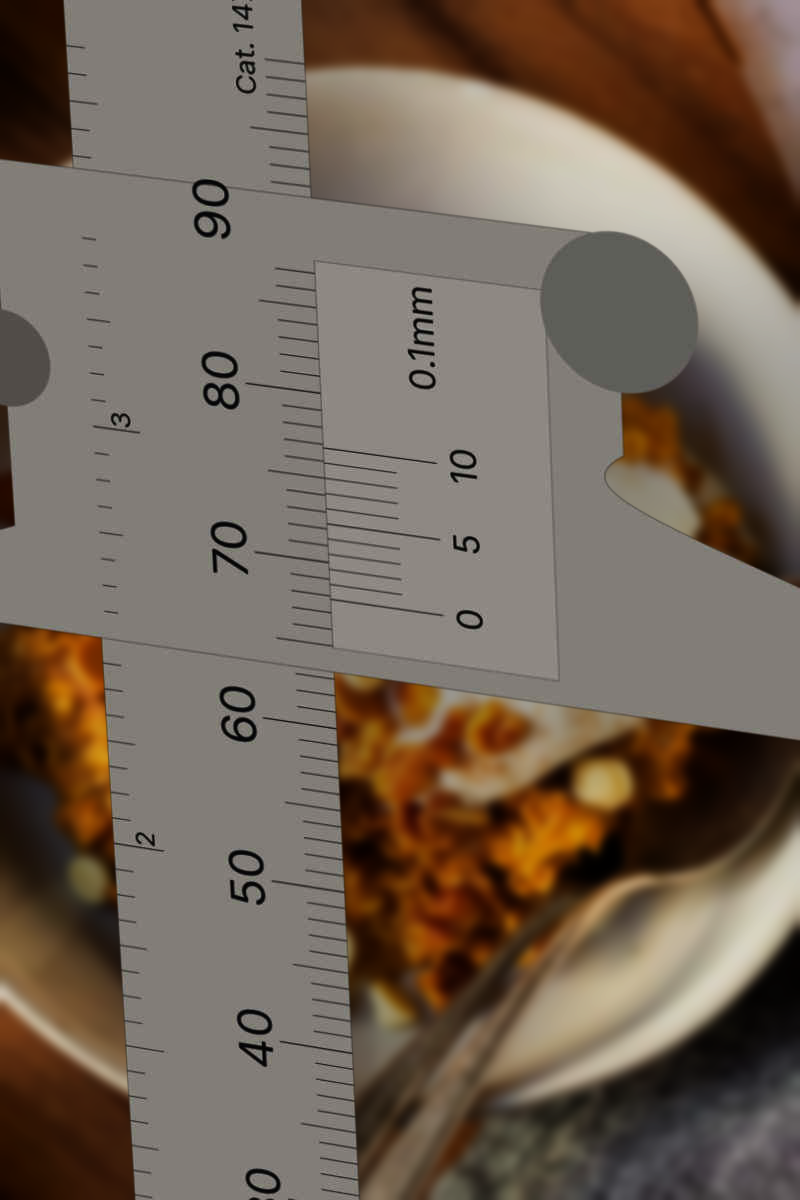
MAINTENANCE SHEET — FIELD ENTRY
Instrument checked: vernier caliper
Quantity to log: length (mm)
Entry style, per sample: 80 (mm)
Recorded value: 67.8 (mm)
